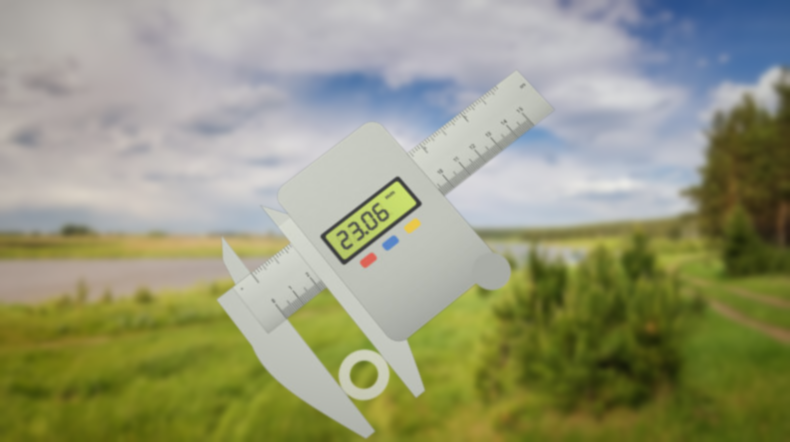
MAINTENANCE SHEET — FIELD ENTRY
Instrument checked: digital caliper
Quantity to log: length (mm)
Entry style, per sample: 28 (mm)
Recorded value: 23.06 (mm)
